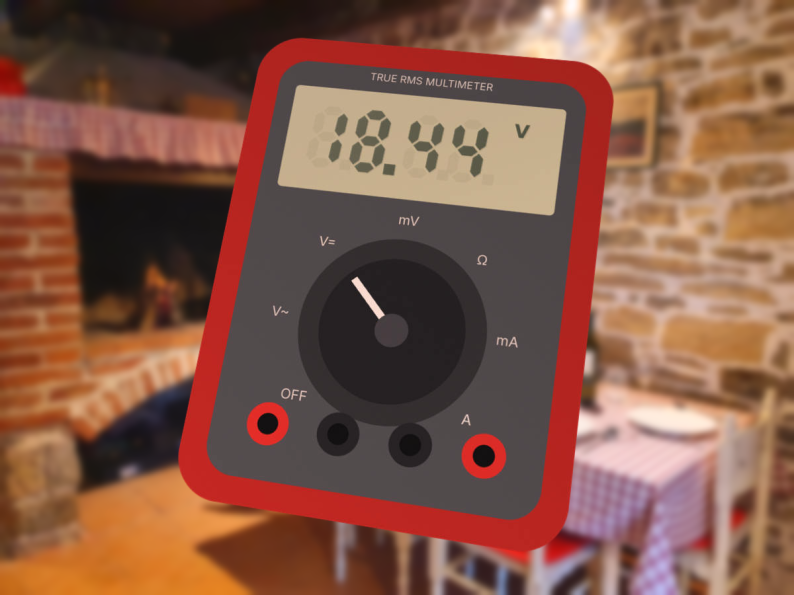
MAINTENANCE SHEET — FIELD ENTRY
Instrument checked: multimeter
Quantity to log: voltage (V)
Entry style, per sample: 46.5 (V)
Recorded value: 18.44 (V)
